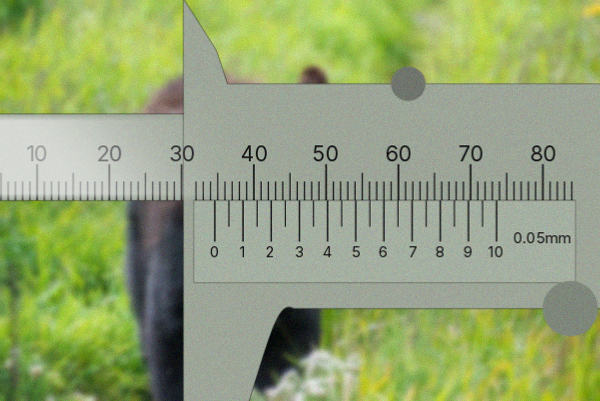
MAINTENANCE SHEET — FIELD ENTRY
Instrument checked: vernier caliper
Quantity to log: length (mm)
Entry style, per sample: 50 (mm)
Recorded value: 34.6 (mm)
